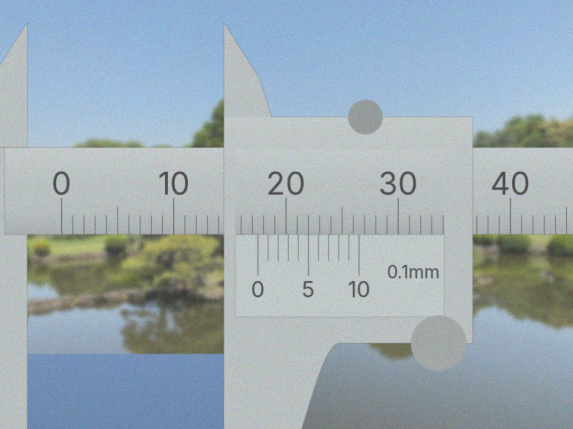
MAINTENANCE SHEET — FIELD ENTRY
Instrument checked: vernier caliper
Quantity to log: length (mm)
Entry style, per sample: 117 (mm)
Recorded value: 17.5 (mm)
